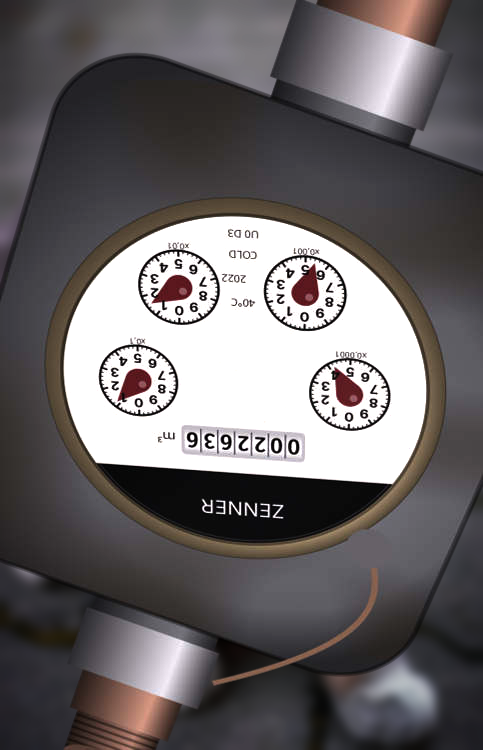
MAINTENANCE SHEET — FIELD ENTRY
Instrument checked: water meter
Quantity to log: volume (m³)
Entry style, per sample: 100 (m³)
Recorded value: 22636.1154 (m³)
